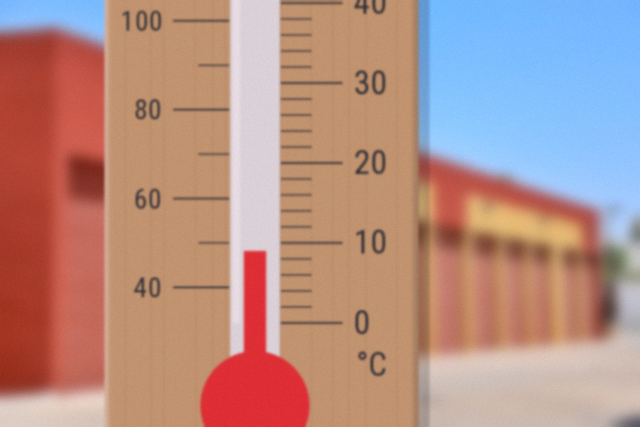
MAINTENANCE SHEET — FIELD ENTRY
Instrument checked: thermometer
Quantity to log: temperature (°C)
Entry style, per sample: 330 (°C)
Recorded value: 9 (°C)
